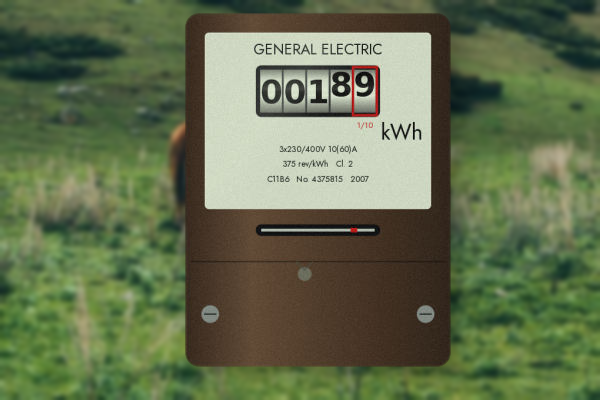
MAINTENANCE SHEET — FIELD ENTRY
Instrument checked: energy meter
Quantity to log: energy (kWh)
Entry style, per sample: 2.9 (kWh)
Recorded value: 18.9 (kWh)
